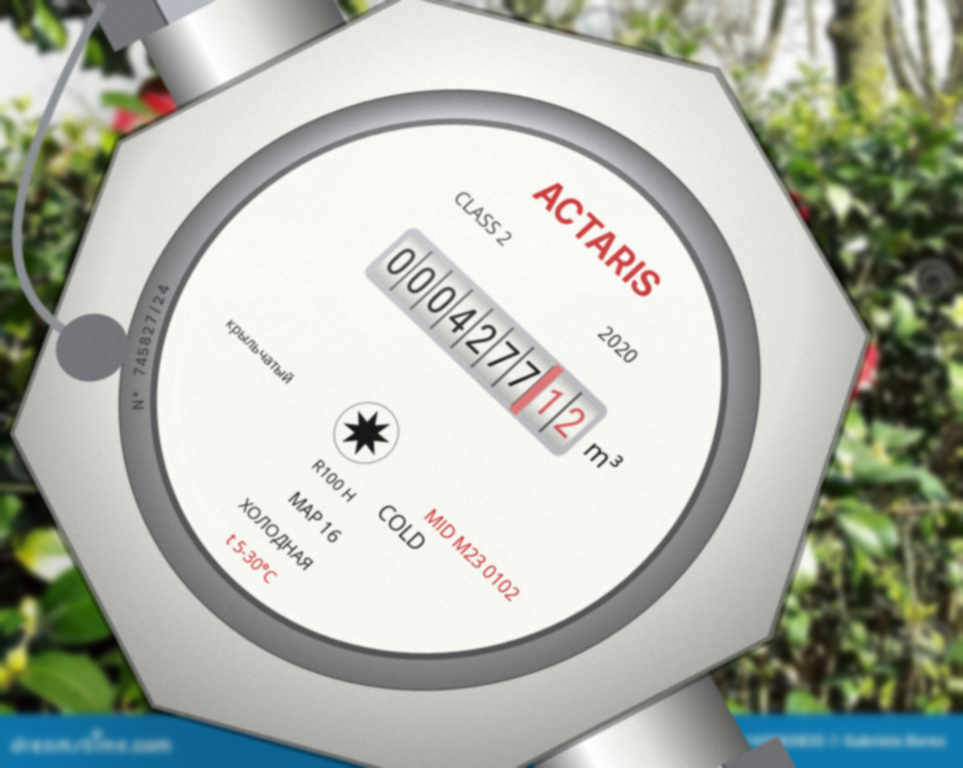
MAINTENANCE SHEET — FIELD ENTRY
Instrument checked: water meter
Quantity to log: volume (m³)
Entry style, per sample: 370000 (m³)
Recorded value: 4277.12 (m³)
